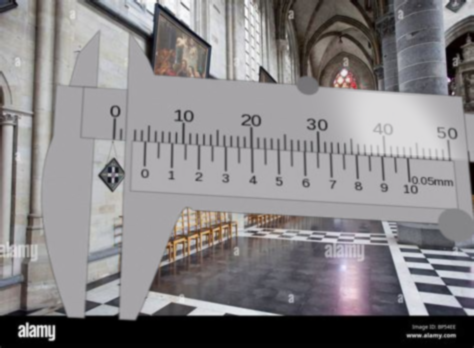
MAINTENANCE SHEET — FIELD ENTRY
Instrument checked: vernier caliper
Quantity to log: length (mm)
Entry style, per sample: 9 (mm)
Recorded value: 4.5 (mm)
